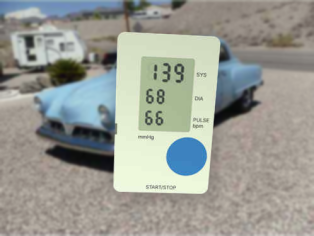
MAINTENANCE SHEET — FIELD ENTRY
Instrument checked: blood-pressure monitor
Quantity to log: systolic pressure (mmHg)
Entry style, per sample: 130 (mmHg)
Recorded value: 139 (mmHg)
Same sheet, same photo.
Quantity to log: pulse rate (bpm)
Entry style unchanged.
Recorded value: 66 (bpm)
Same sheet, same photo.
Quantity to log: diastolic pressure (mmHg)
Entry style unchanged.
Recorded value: 68 (mmHg)
